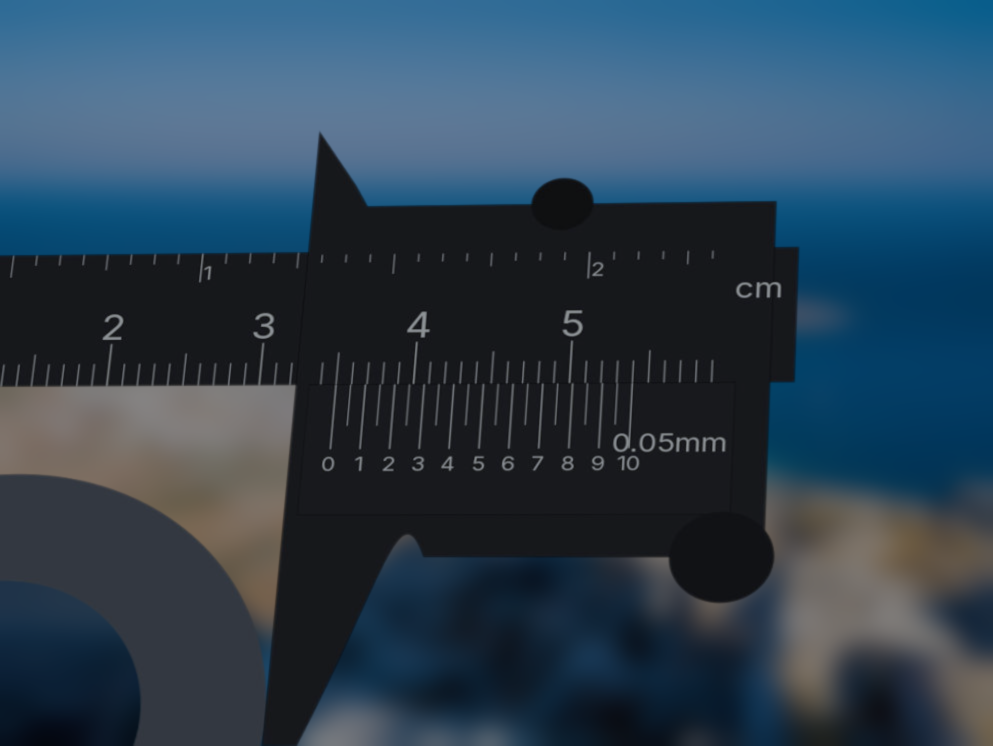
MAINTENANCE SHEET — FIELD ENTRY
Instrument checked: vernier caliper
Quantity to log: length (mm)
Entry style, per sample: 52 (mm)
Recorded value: 35.0 (mm)
